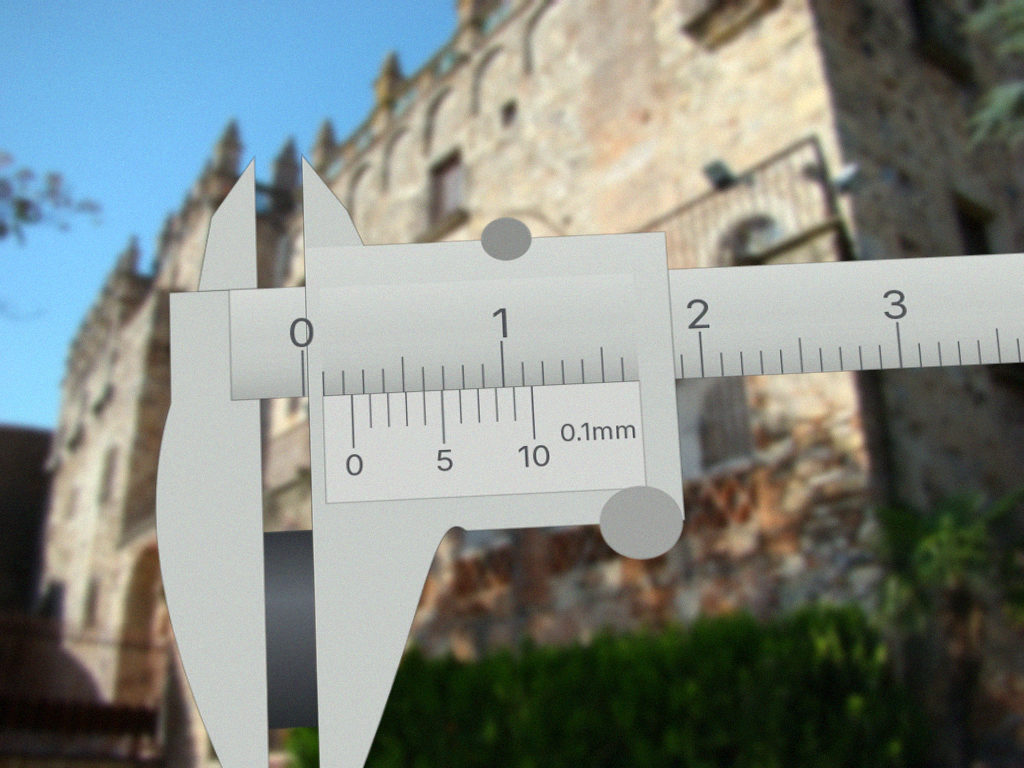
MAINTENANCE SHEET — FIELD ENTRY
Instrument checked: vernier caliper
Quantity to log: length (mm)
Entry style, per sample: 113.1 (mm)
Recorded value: 2.4 (mm)
